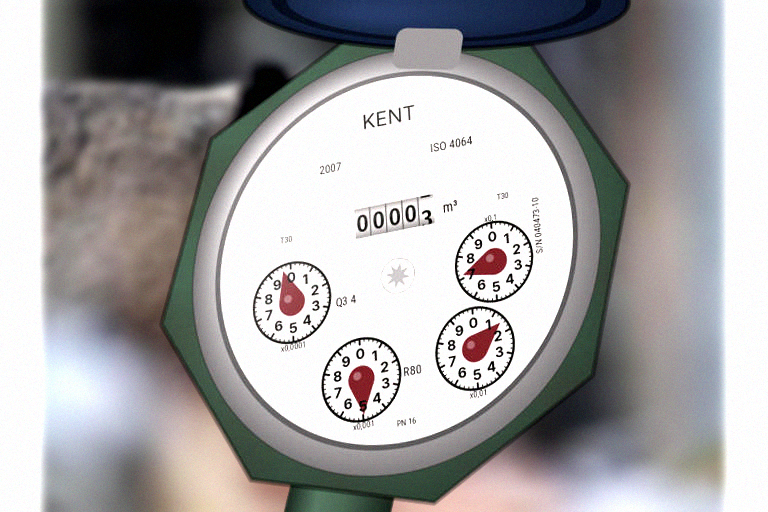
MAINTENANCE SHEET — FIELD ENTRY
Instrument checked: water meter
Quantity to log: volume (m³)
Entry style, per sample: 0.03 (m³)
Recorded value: 2.7149 (m³)
